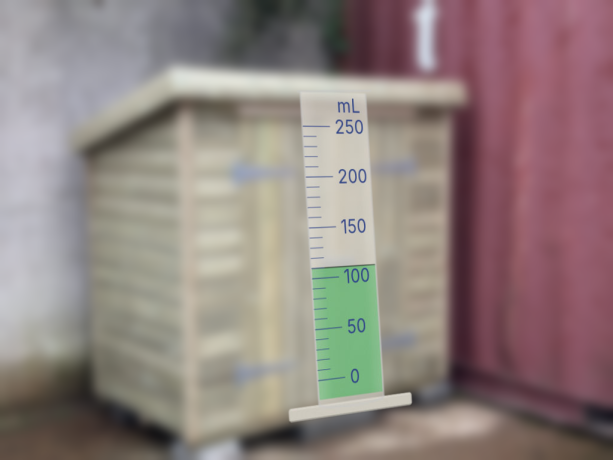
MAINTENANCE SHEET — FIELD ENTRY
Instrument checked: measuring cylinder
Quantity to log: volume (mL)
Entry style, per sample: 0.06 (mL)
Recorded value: 110 (mL)
